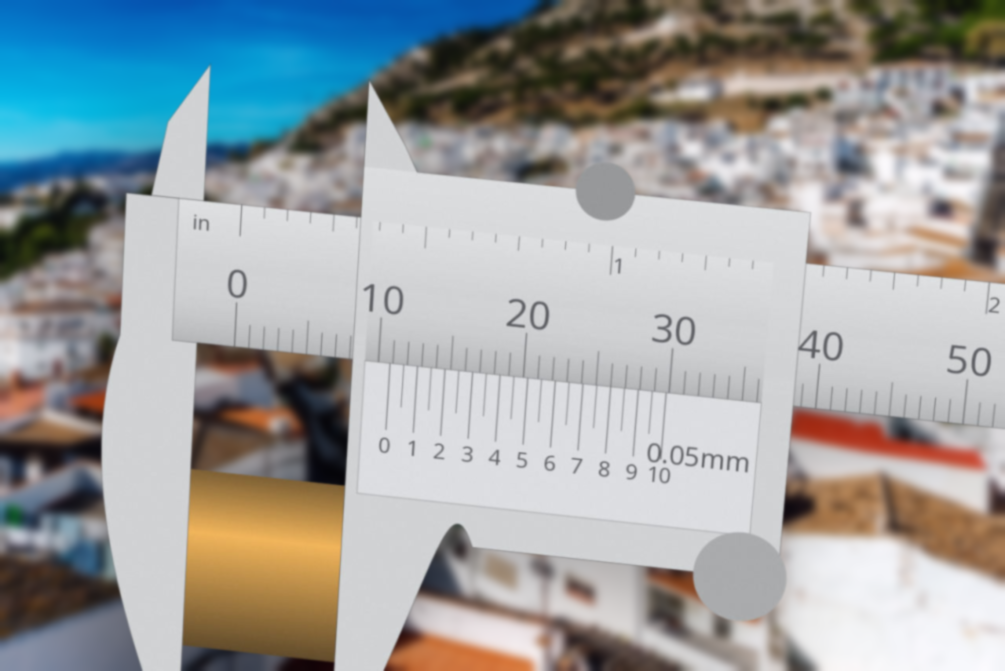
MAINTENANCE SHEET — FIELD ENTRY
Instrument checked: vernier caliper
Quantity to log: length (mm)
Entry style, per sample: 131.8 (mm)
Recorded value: 10.8 (mm)
